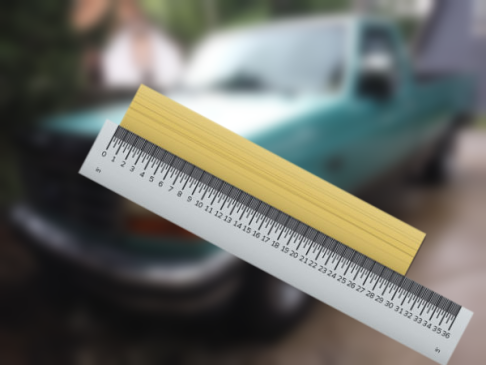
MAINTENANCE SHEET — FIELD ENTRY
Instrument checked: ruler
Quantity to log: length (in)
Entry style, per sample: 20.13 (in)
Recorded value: 30 (in)
